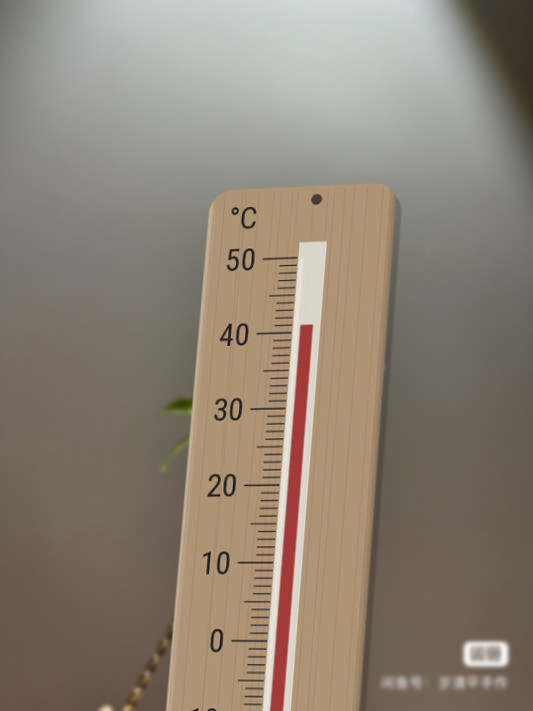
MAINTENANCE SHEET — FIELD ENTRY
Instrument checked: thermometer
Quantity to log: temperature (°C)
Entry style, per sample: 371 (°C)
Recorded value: 41 (°C)
